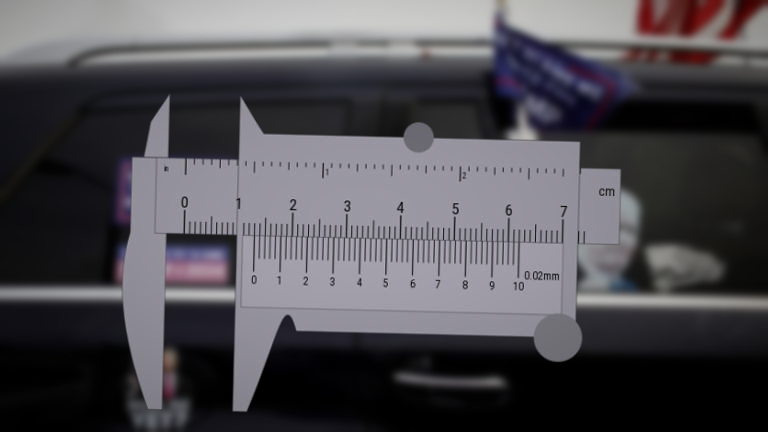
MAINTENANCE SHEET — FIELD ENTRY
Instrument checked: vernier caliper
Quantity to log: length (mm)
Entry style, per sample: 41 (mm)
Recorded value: 13.0 (mm)
